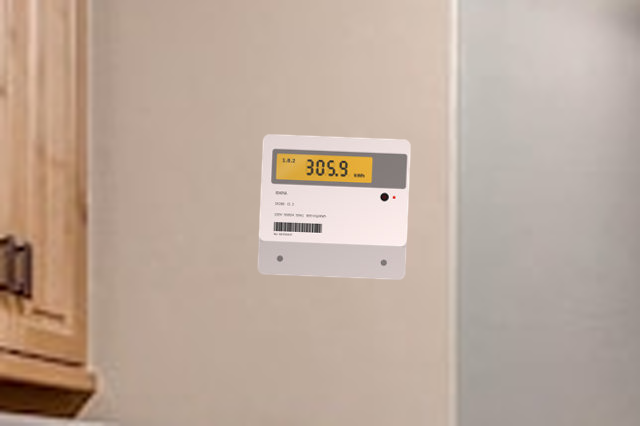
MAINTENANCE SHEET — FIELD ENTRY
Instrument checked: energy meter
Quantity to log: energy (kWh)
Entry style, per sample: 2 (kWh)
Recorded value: 305.9 (kWh)
